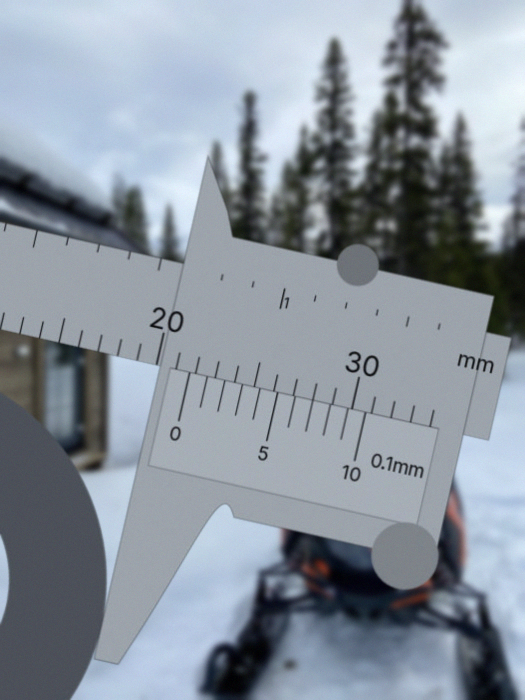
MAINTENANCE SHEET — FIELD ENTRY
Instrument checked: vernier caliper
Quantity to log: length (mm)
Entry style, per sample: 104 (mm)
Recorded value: 21.7 (mm)
